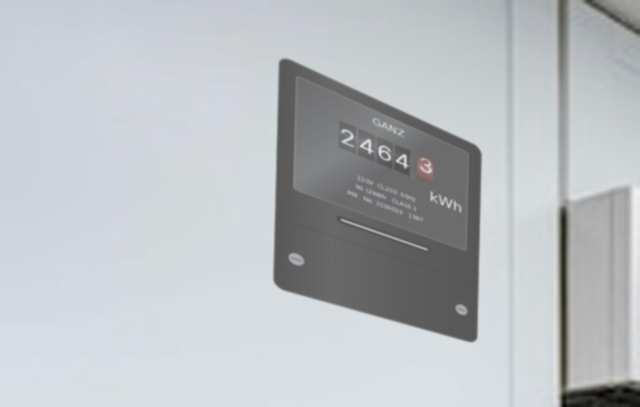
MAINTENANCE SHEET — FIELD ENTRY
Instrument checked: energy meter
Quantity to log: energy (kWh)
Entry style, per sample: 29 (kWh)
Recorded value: 2464.3 (kWh)
